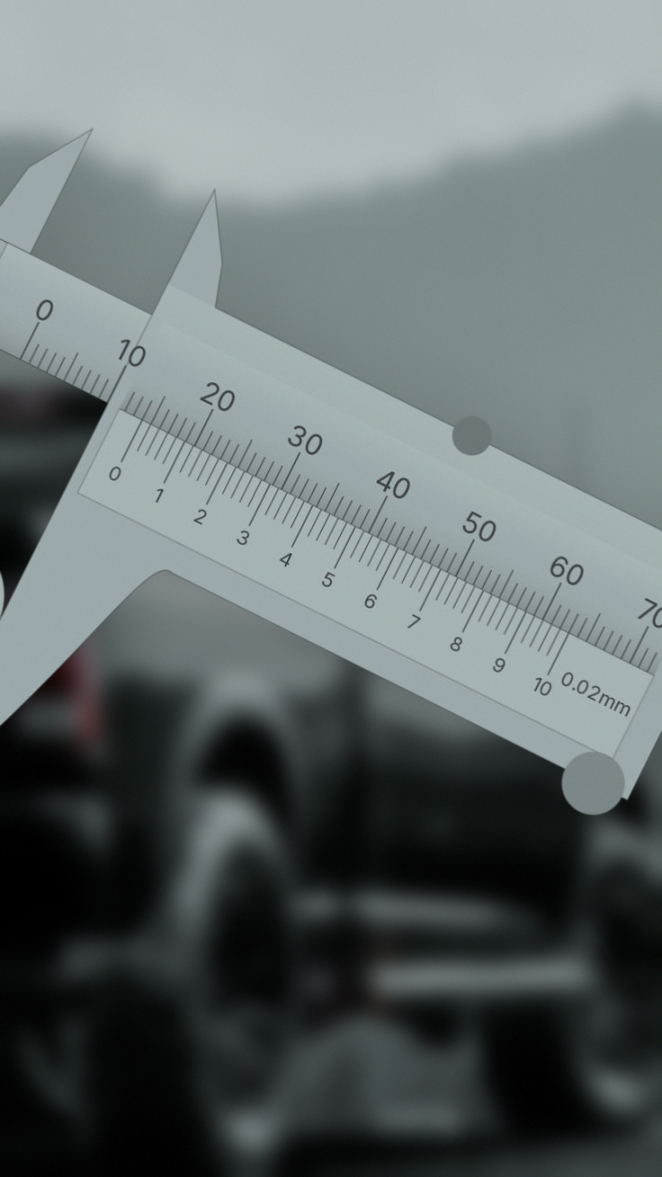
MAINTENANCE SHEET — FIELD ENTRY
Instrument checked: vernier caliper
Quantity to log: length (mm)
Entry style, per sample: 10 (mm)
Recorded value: 14.0 (mm)
